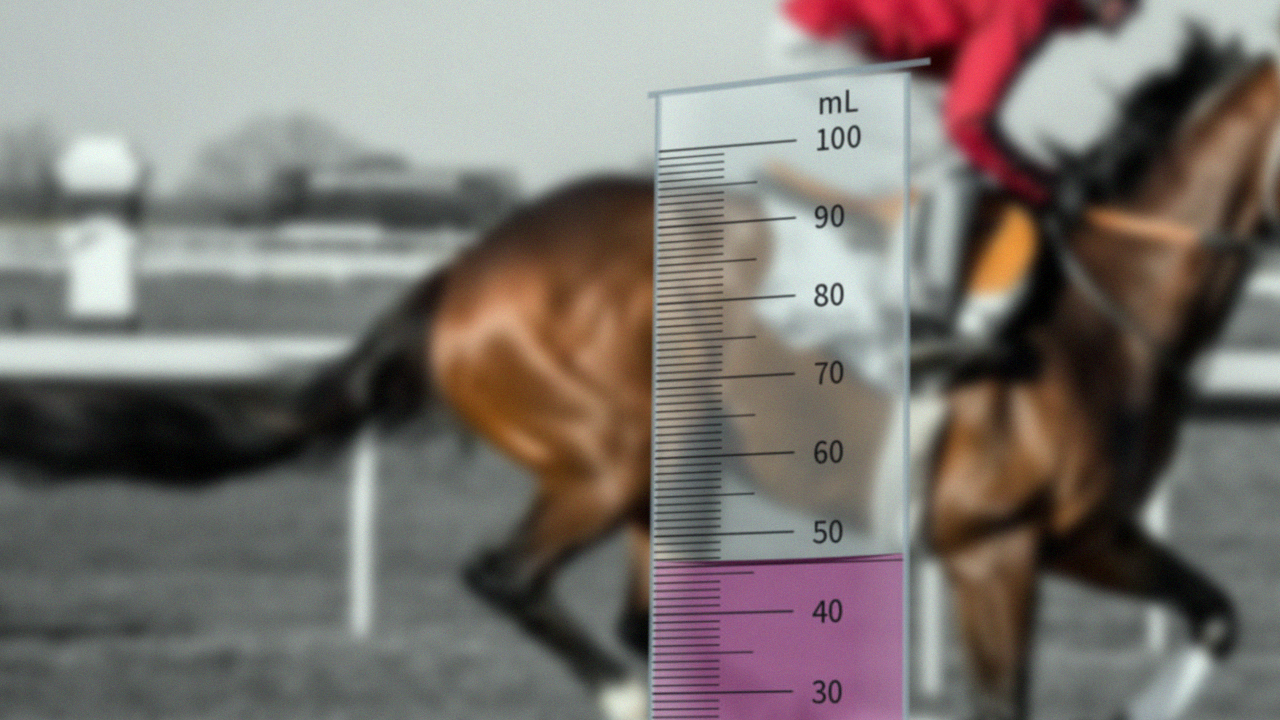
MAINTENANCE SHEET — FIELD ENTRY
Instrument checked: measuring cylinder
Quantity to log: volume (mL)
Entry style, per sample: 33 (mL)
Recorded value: 46 (mL)
